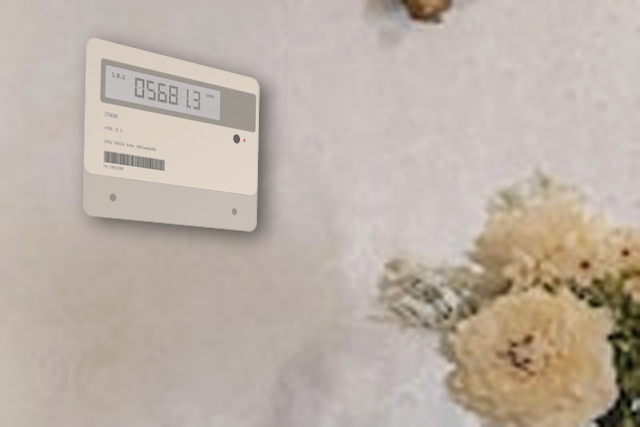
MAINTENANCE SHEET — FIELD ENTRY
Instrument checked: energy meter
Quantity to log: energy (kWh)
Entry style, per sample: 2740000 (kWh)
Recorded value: 5681.3 (kWh)
